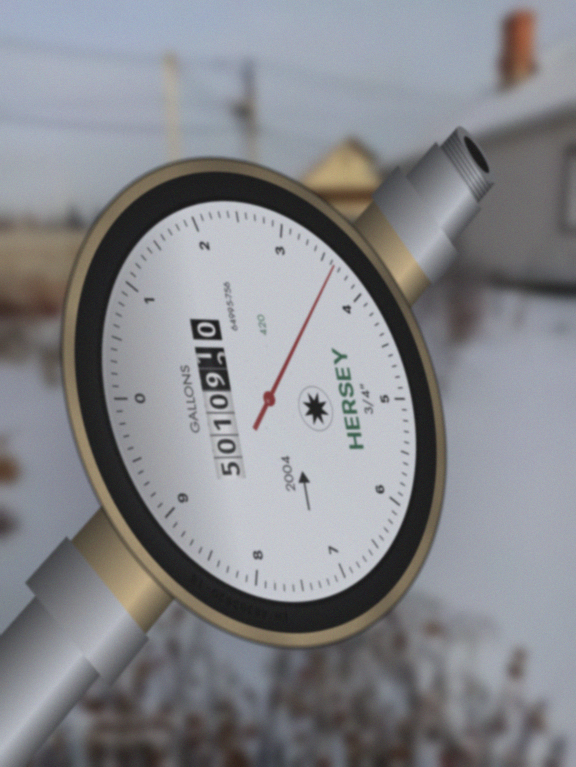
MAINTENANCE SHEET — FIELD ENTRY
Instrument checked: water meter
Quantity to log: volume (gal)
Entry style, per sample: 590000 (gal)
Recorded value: 5010913.6 (gal)
